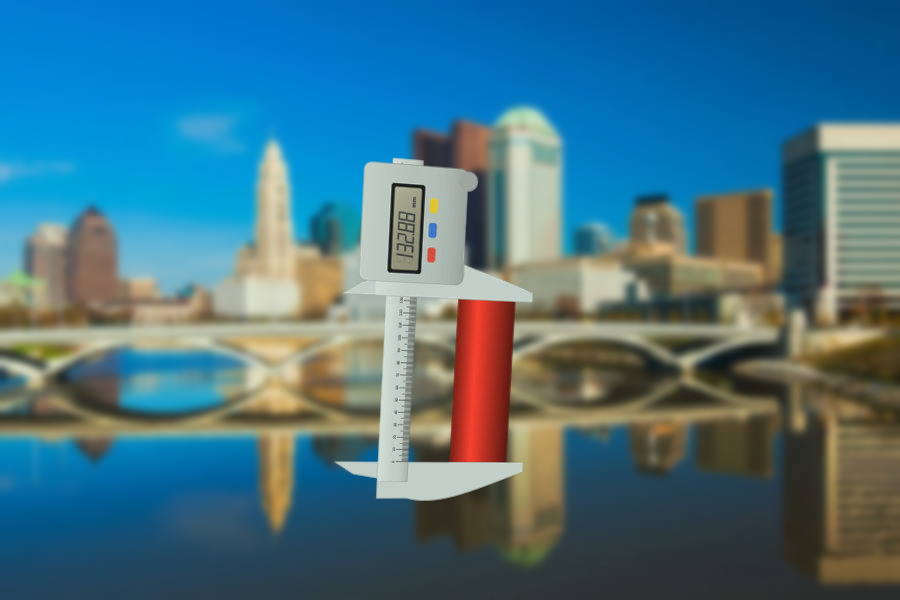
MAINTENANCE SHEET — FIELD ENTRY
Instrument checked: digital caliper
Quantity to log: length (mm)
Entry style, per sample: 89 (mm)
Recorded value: 132.88 (mm)
